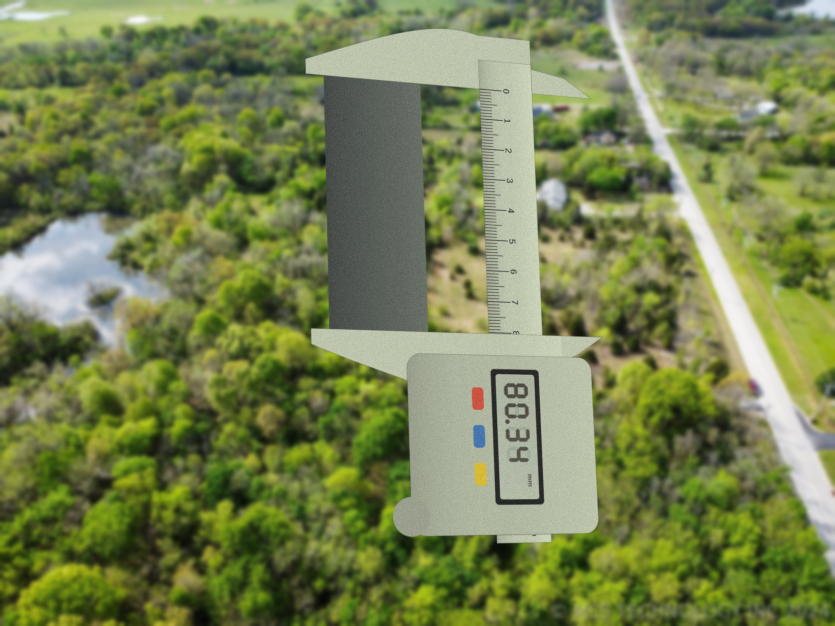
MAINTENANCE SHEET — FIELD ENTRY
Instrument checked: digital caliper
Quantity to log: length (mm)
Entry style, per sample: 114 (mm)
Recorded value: 80.34 (mm)
